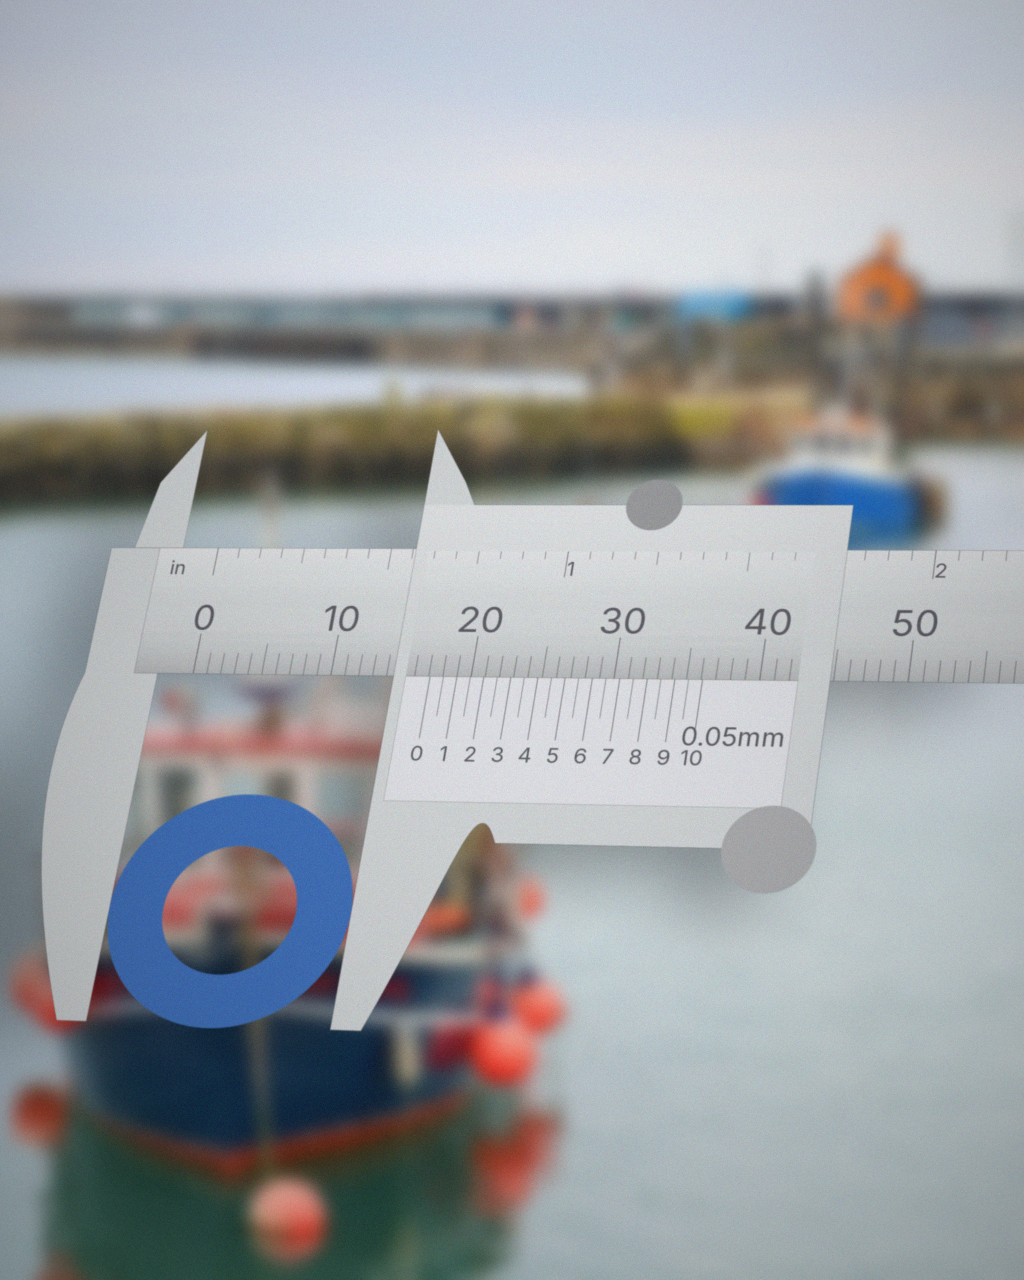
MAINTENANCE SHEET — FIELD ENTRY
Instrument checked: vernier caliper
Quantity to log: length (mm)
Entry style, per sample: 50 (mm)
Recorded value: 17.1 (mm)
